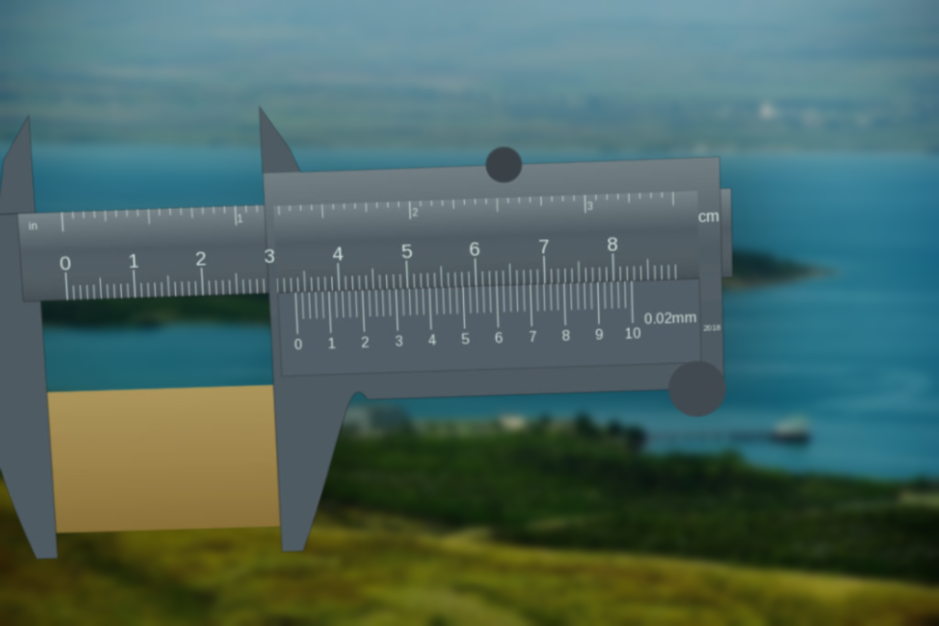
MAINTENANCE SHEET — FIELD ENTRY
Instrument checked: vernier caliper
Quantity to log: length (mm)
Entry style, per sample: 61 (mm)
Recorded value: 33.6 (mm)
